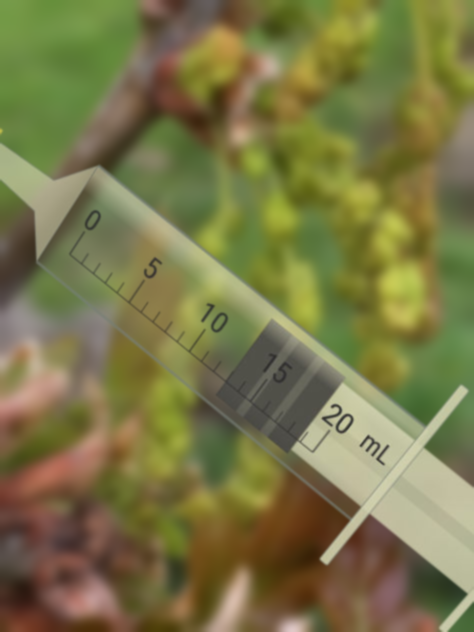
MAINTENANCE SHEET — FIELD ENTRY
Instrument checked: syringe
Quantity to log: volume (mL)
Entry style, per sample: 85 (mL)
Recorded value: 13 (mL)
